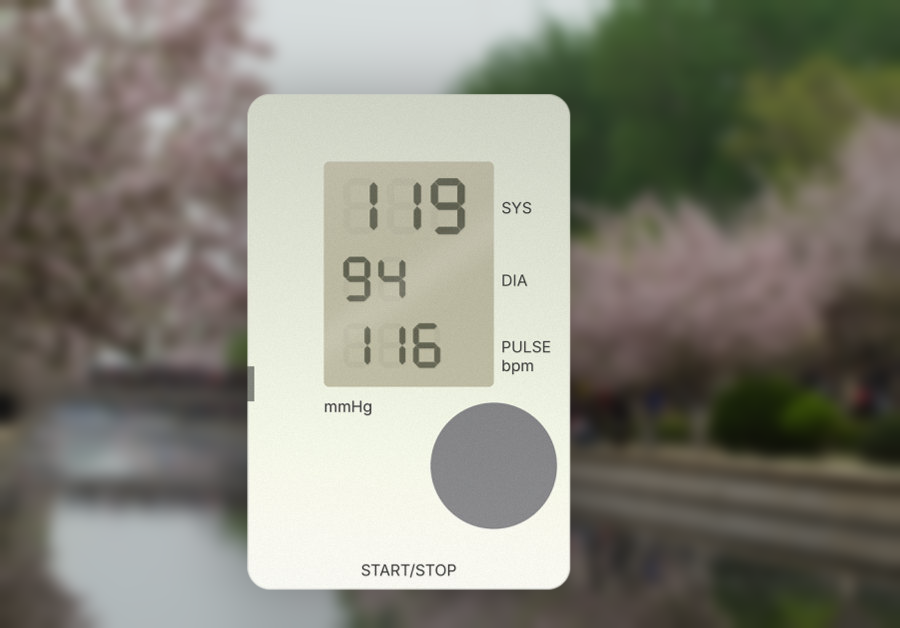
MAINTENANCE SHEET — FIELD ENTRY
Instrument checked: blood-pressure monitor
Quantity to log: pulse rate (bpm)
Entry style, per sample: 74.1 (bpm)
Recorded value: 116 (bpm)
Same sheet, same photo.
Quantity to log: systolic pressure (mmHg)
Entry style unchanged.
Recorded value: 119 (mmHg)
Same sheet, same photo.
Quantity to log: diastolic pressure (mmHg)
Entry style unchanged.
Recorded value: 94 (mmHg)
